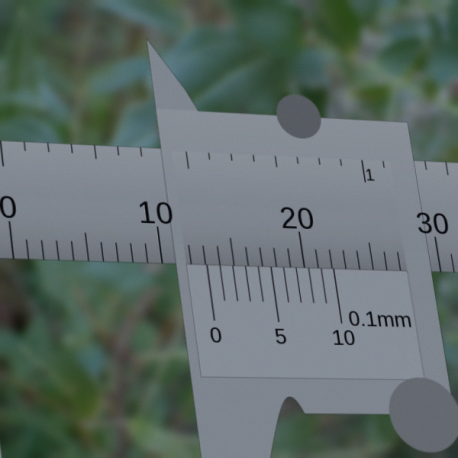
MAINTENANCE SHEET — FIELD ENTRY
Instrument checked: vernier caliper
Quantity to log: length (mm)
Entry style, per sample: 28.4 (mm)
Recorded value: 13.1 (mm)
